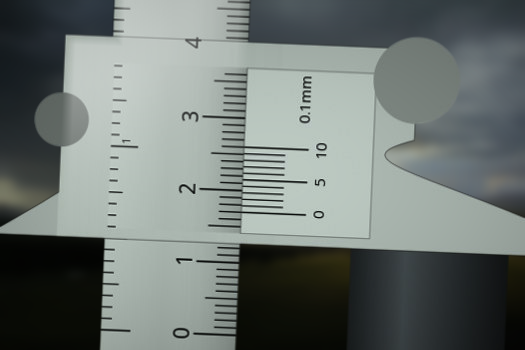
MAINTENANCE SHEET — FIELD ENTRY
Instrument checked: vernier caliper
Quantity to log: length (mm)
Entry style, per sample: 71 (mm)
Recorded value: 17.0 (mm)
